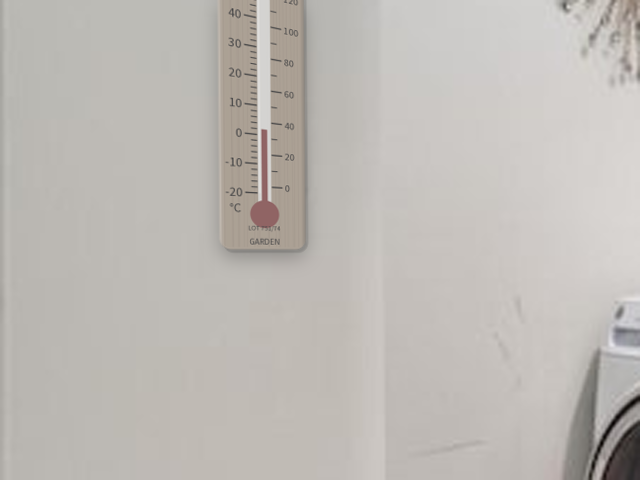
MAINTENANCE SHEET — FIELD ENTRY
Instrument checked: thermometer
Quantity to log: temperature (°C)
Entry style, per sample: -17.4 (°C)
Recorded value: 2 (°C)
